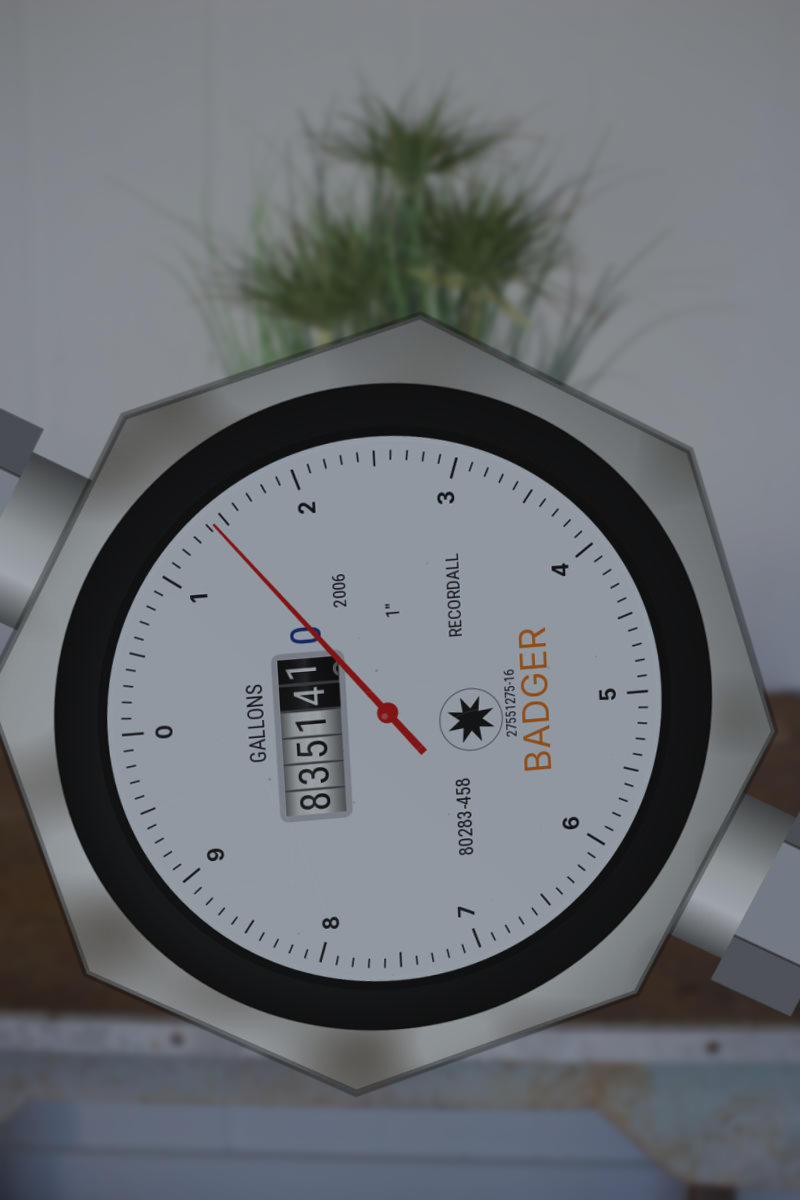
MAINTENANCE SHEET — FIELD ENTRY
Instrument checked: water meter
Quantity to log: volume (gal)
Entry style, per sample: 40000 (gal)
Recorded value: 8351411.4 (gal)
